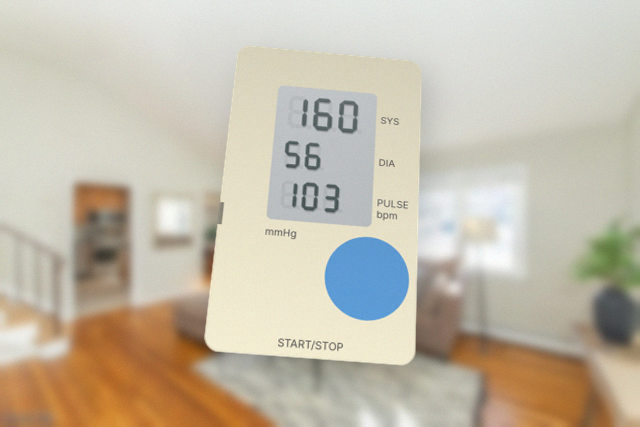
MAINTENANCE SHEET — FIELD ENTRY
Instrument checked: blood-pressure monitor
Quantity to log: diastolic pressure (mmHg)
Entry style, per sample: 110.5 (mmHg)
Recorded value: 56 (mmHg)
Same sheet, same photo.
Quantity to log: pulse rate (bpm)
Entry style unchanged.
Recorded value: 103 (bpm)
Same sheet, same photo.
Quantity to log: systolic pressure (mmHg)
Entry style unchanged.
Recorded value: 160 (mmHg)
